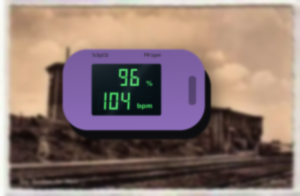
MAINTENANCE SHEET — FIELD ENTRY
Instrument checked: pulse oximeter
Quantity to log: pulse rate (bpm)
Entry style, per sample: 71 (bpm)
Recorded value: 104 (bpm)
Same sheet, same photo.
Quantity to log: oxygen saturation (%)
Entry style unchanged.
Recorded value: 96 (%)
